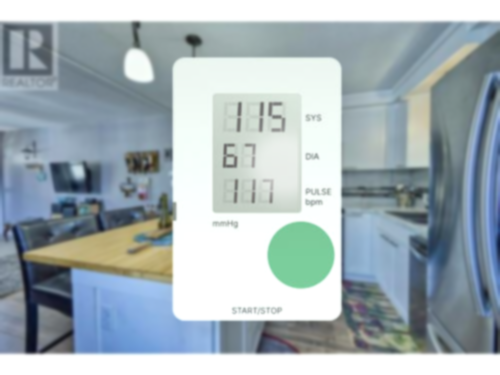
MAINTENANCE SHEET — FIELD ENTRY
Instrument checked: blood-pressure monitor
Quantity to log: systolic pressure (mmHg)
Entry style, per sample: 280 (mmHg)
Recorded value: 115 (mmHg)
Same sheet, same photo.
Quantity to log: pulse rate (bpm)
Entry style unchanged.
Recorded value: 117 (bpm)
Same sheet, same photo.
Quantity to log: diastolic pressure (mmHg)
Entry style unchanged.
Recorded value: 67 (mmHg)
